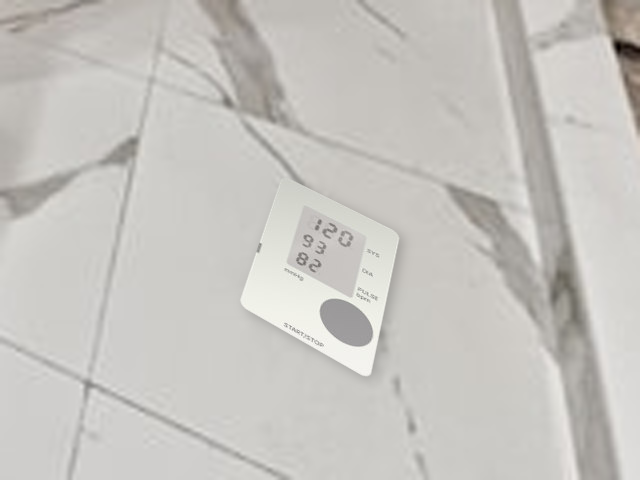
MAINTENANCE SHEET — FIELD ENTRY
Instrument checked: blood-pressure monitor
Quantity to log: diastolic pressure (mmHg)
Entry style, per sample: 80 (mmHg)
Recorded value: 93 (mmHg)
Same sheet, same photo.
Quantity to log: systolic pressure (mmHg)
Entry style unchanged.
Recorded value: 120 (mmHg)
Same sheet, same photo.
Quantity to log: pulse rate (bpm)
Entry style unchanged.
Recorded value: 82 (bpm)
